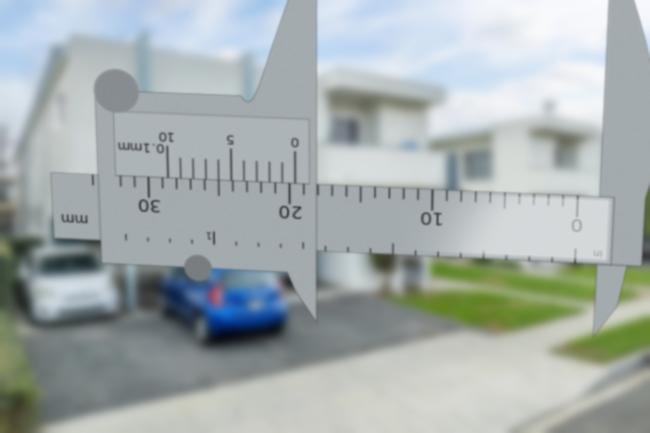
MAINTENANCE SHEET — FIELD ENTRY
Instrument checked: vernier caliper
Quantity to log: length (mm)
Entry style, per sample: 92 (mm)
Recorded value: 19.6 (mm)
